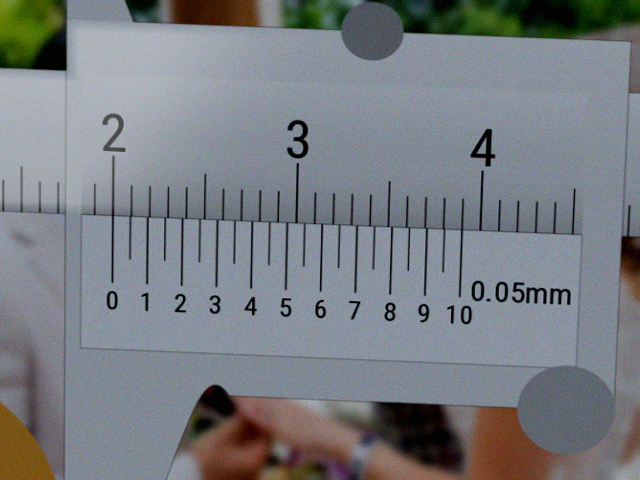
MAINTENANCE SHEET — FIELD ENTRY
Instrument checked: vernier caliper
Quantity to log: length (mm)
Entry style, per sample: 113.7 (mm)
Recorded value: 20.0 (mm)
